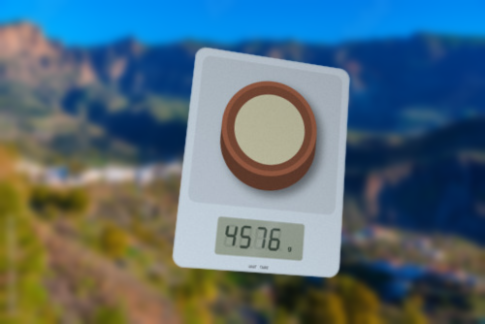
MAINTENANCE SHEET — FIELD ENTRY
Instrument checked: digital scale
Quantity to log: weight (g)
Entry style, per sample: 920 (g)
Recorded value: 4576 (g)
